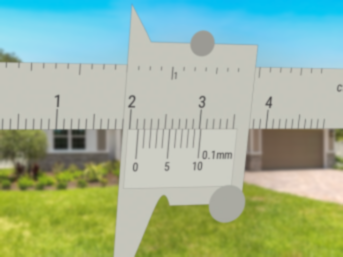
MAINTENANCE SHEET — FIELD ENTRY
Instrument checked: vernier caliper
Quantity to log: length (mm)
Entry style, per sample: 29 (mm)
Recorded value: 21.2 (mm)
